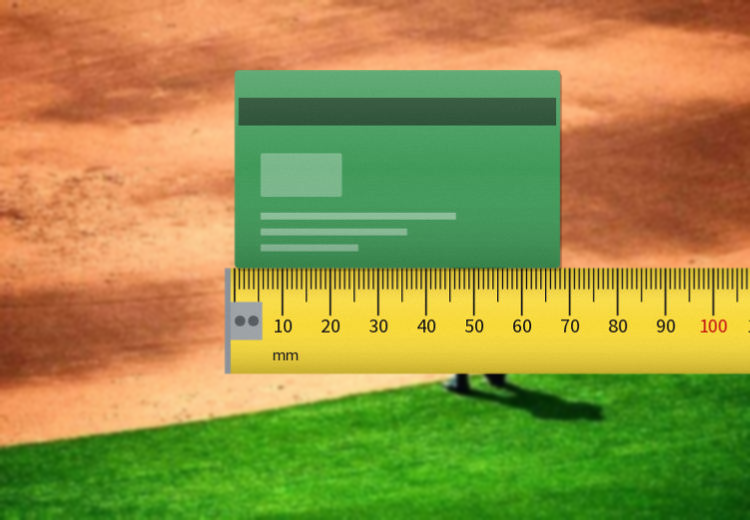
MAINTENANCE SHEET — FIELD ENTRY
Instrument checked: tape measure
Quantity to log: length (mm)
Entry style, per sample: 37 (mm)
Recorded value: 68 (mm)
